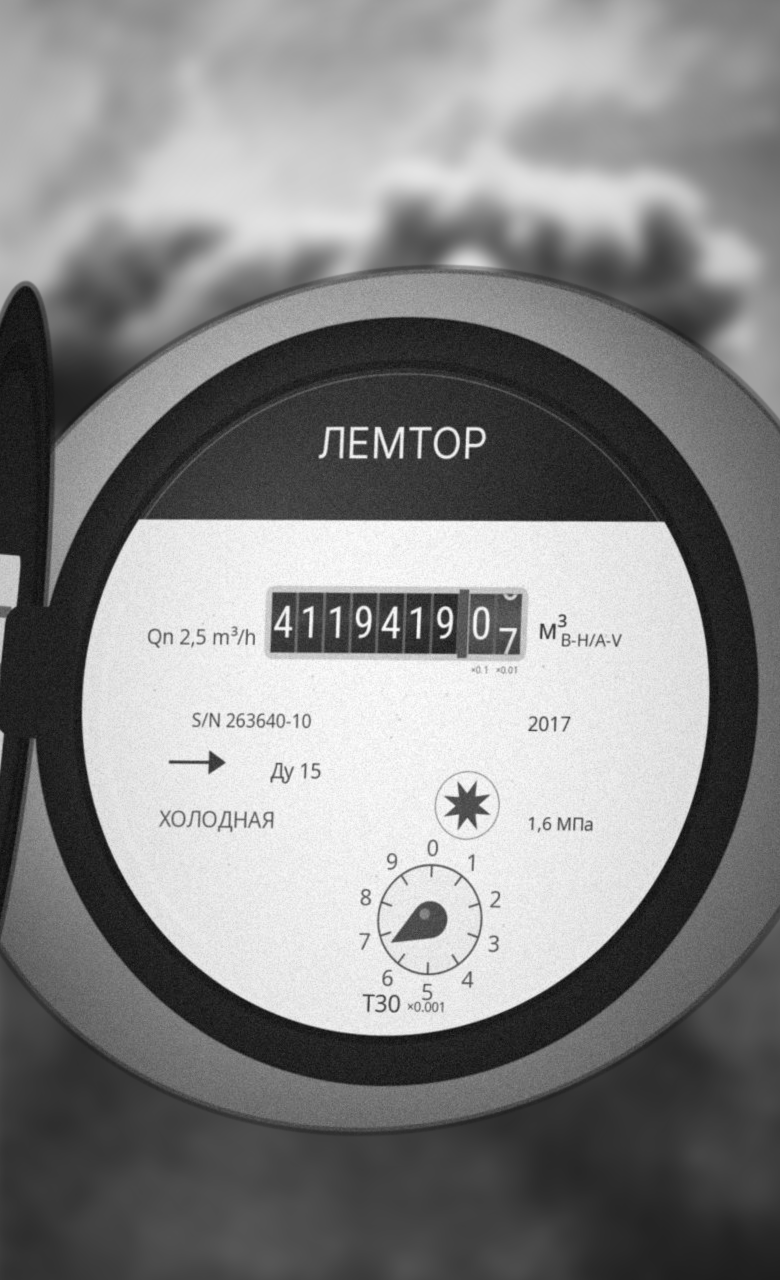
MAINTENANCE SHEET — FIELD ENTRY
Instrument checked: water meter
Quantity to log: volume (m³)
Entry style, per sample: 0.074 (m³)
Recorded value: 4119419.066 (m³)
